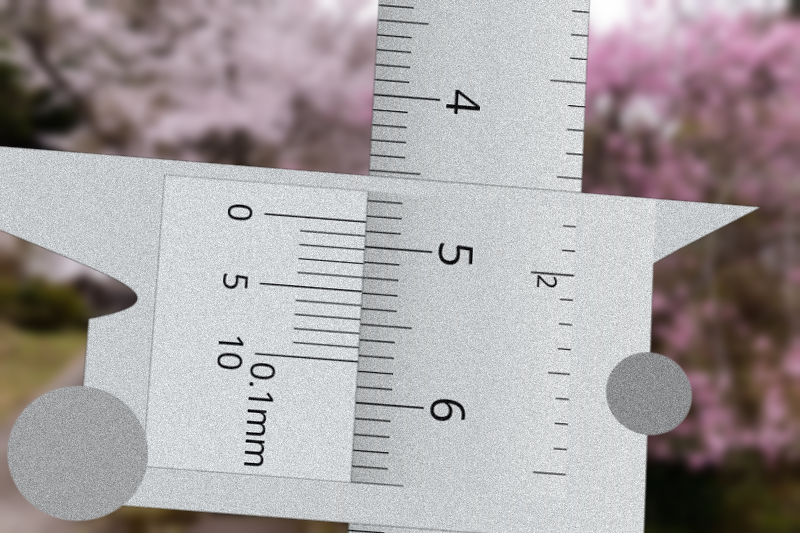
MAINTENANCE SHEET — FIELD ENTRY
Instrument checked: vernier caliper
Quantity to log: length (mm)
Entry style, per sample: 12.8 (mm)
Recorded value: 48.4 (mm)
